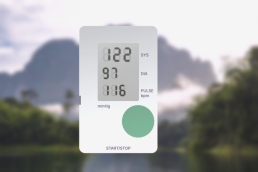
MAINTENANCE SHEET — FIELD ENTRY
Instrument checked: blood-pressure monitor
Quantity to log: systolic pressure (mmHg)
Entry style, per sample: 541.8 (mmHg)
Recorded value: 122 (mmHg)
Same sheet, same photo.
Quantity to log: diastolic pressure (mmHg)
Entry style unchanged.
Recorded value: 97 (mmHg)
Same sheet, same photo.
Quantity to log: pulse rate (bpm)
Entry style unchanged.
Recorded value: 116 (bpm)
